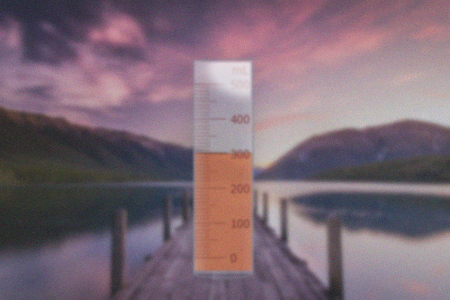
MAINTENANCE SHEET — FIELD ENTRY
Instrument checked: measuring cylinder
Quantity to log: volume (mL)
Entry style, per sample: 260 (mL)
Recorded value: 300 (mL)
